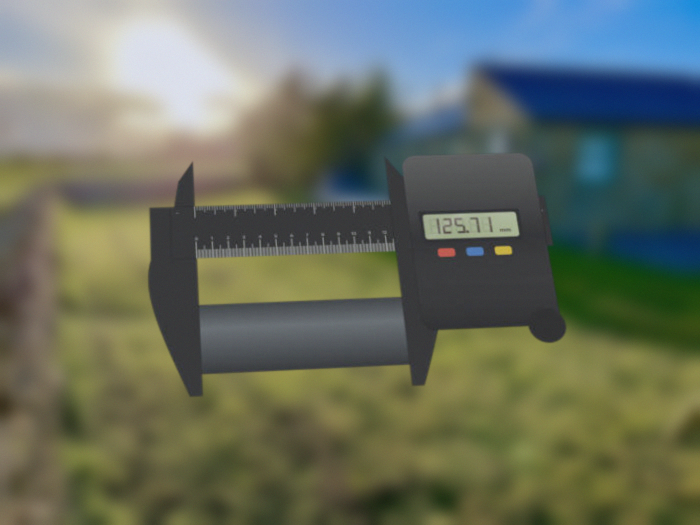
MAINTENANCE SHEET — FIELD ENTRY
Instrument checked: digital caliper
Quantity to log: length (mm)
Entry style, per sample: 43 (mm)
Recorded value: 125.71 (mm)
